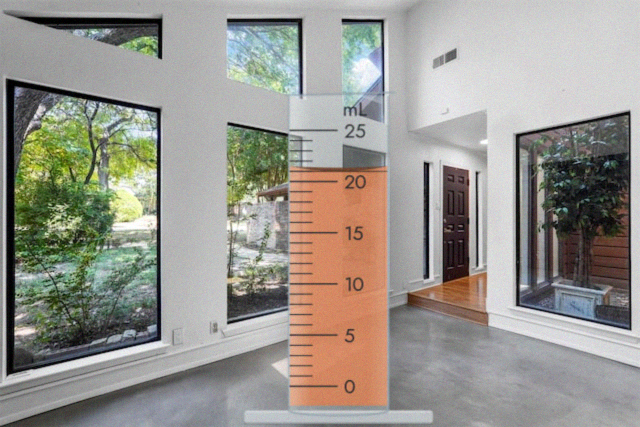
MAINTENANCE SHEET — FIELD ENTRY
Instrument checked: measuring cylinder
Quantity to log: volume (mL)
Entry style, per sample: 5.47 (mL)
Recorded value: 21 (mL)
